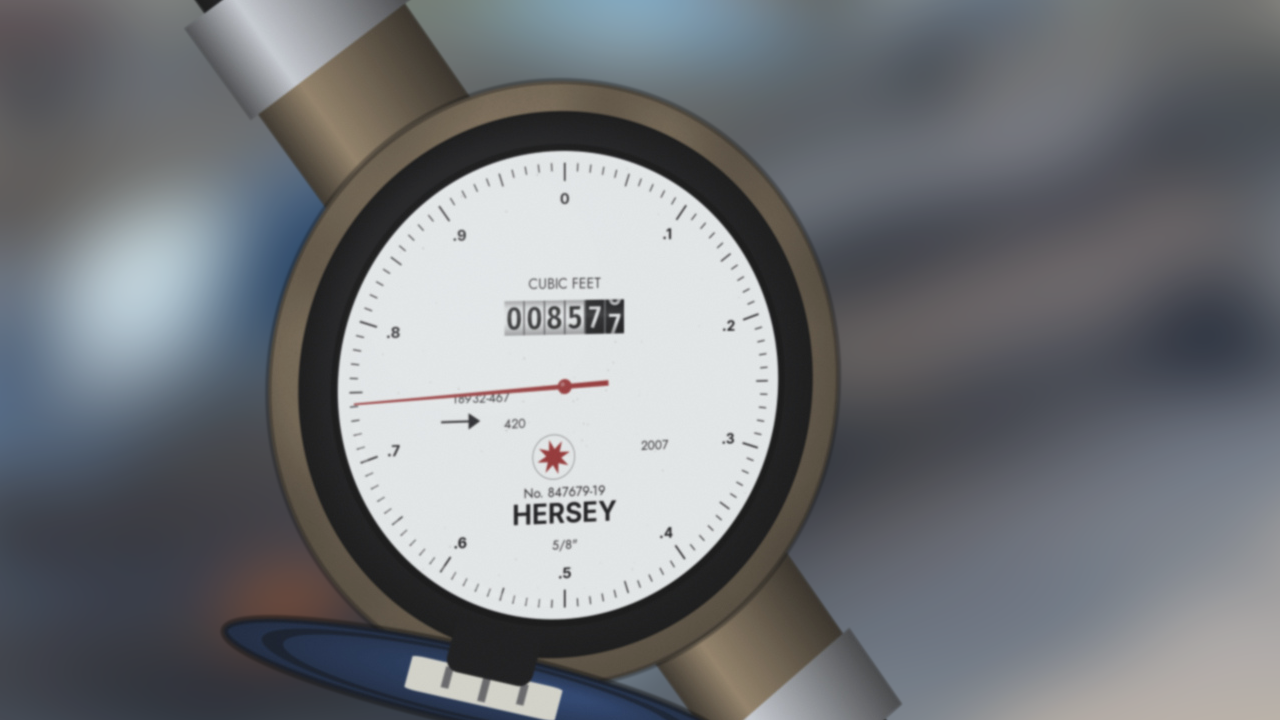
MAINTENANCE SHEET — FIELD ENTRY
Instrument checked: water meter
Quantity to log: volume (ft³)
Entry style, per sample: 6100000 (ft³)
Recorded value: 8576.74 (ft³)
